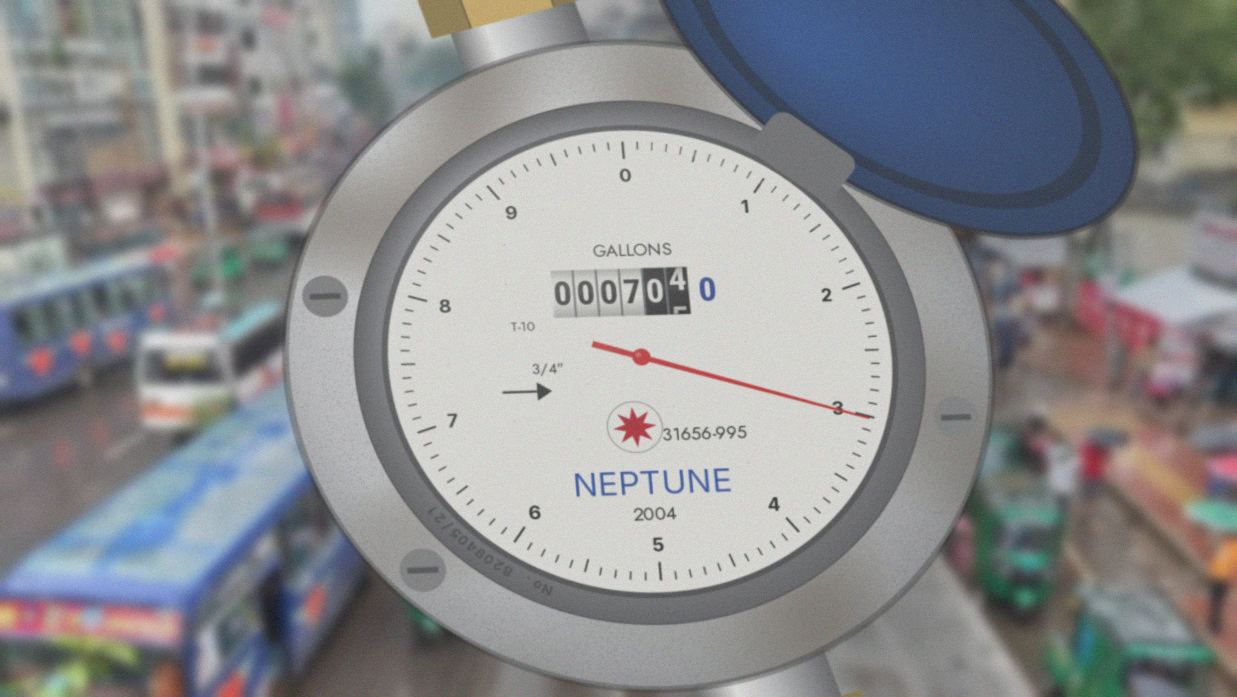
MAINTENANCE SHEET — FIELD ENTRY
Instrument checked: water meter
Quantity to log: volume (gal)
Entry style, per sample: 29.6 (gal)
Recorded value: 7043.0 (gal)
